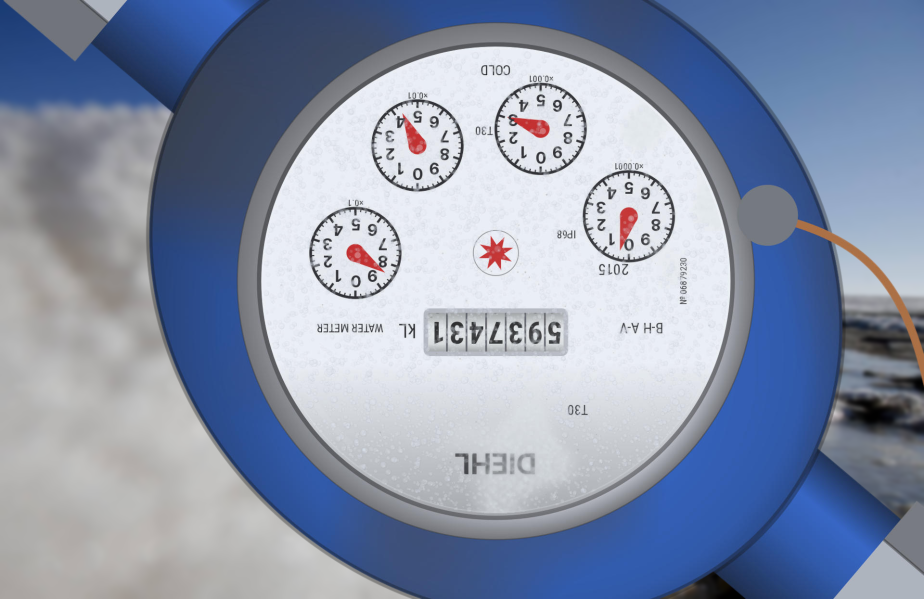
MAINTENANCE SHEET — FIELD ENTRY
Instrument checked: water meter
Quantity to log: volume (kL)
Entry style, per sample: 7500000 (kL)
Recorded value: 5937431.8430 (kL)
